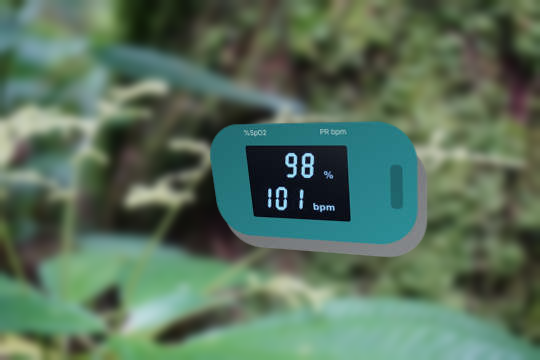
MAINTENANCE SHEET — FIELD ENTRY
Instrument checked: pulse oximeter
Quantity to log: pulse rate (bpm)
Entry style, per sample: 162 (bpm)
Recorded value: 101 (bpm)
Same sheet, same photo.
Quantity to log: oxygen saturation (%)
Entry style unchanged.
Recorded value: 98 (%)
